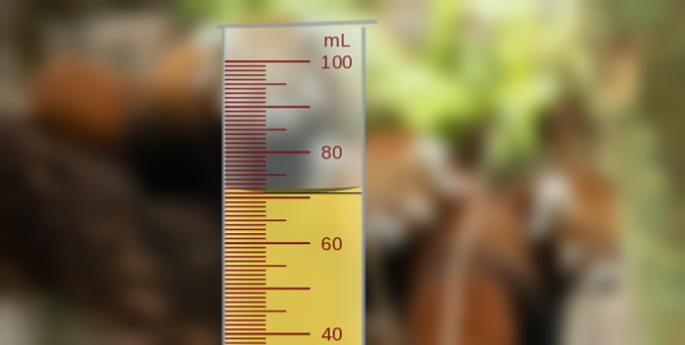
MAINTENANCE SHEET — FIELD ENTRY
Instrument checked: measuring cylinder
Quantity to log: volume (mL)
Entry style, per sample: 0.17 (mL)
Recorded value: 71 (mL)
